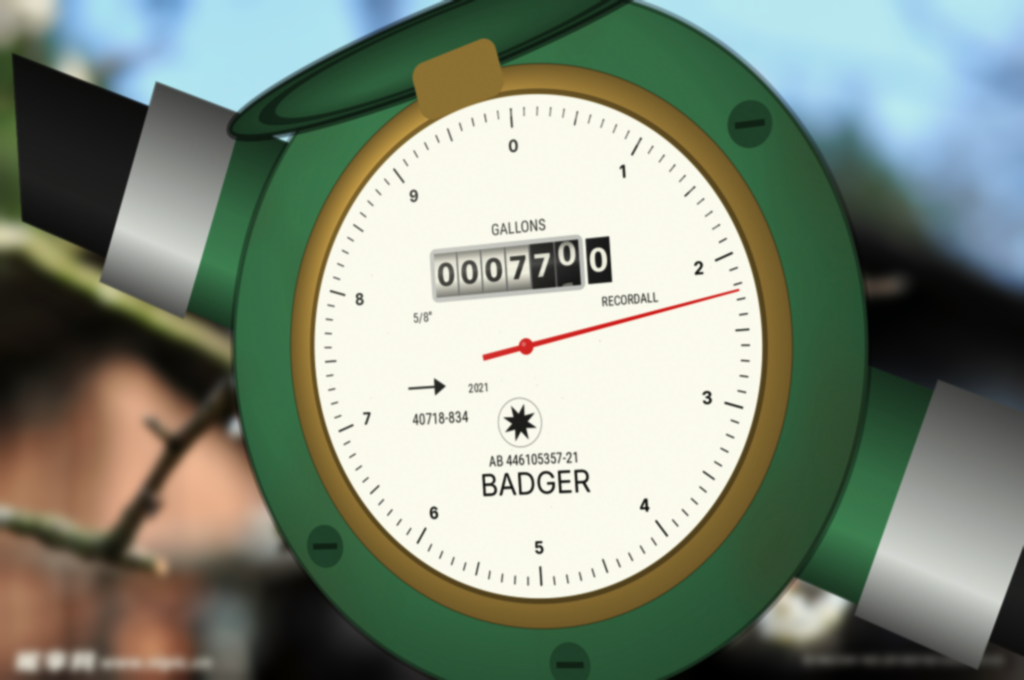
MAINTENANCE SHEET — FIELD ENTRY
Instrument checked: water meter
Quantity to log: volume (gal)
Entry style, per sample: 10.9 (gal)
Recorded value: 7702.2 (gal)
